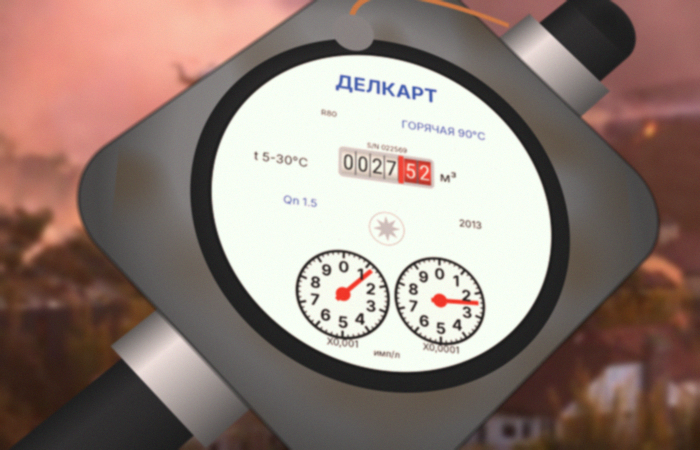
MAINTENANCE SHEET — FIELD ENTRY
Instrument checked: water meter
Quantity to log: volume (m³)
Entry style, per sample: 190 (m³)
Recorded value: 27.5212 (m³)
